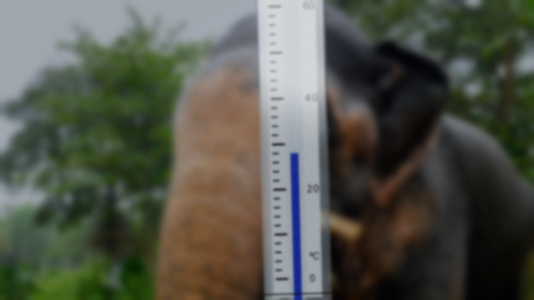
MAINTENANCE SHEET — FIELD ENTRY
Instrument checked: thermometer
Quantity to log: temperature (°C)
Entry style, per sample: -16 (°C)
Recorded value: 28 (°C)
